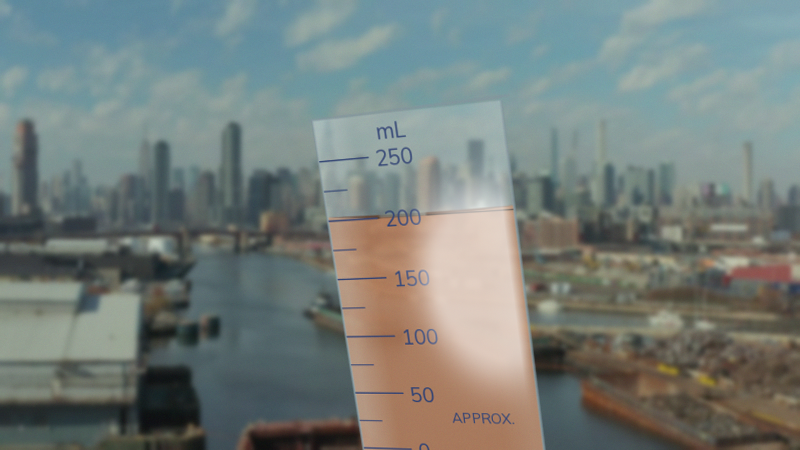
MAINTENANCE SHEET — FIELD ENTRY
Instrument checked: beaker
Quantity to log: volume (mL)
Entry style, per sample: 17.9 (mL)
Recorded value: 200 (mL)
